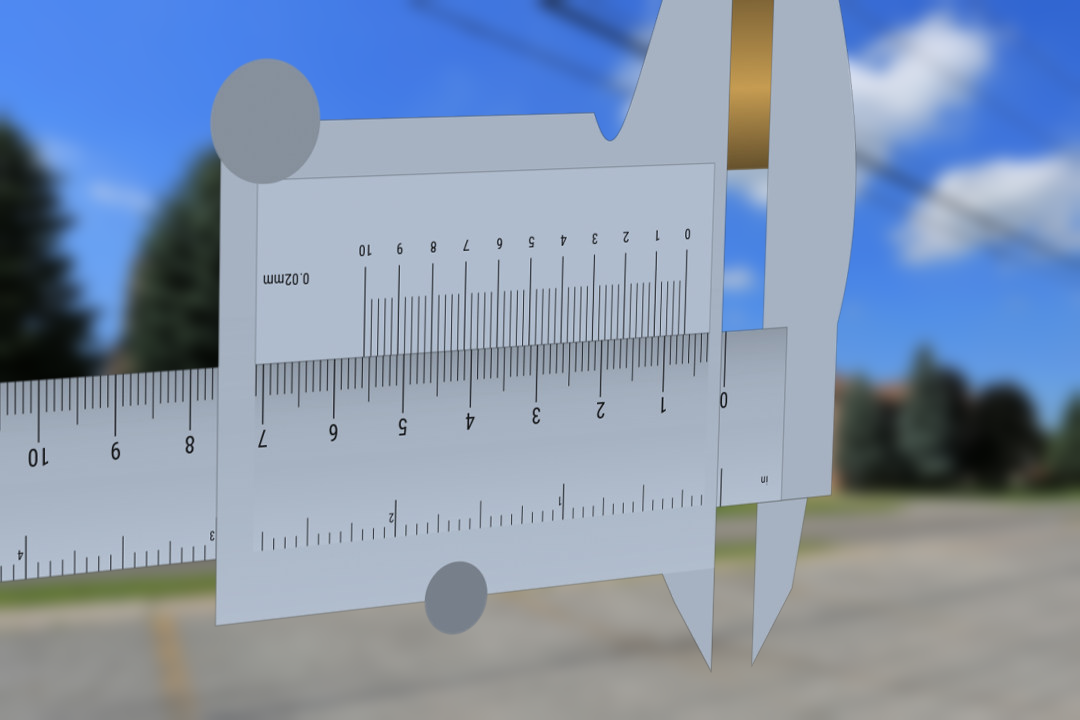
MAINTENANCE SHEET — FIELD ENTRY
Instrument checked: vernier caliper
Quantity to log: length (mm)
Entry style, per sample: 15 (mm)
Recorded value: 6.8 (mm)
